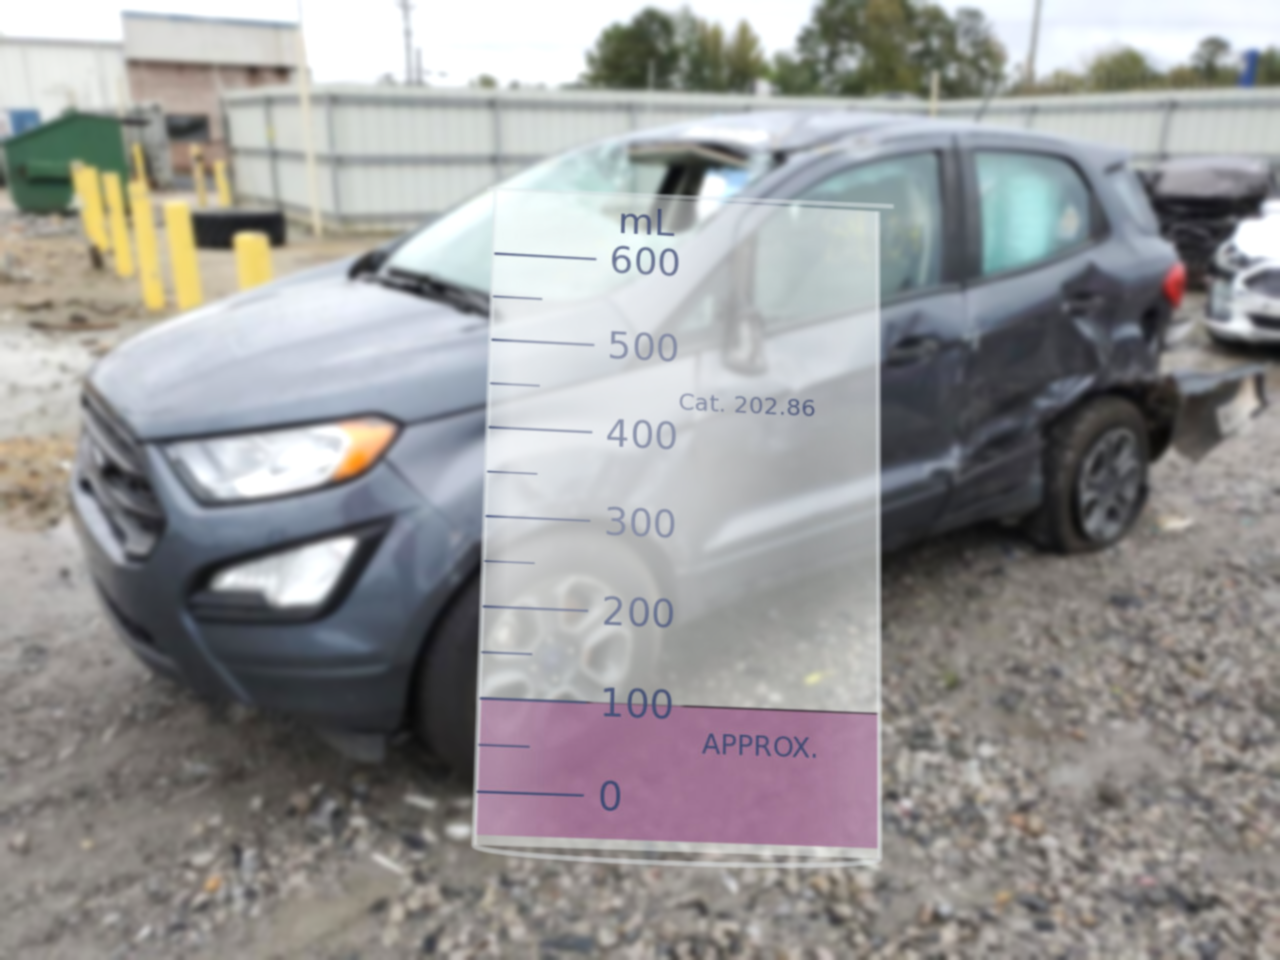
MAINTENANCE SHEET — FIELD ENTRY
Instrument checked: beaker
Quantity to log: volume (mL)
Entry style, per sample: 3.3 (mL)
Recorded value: 100 (mL)
